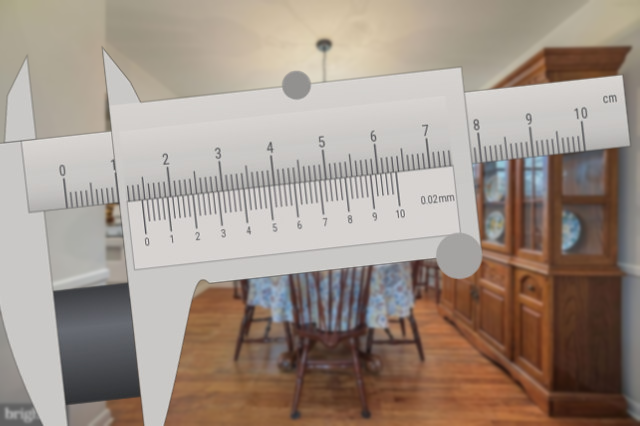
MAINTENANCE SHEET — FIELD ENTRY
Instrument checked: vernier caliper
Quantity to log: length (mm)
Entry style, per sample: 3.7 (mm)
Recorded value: 14.5 (mm)
